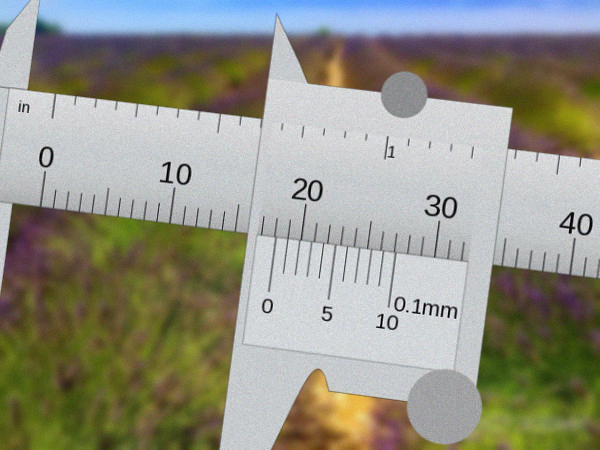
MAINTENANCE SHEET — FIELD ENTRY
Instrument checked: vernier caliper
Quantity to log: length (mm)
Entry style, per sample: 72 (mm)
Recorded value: 18.1 (mm)
